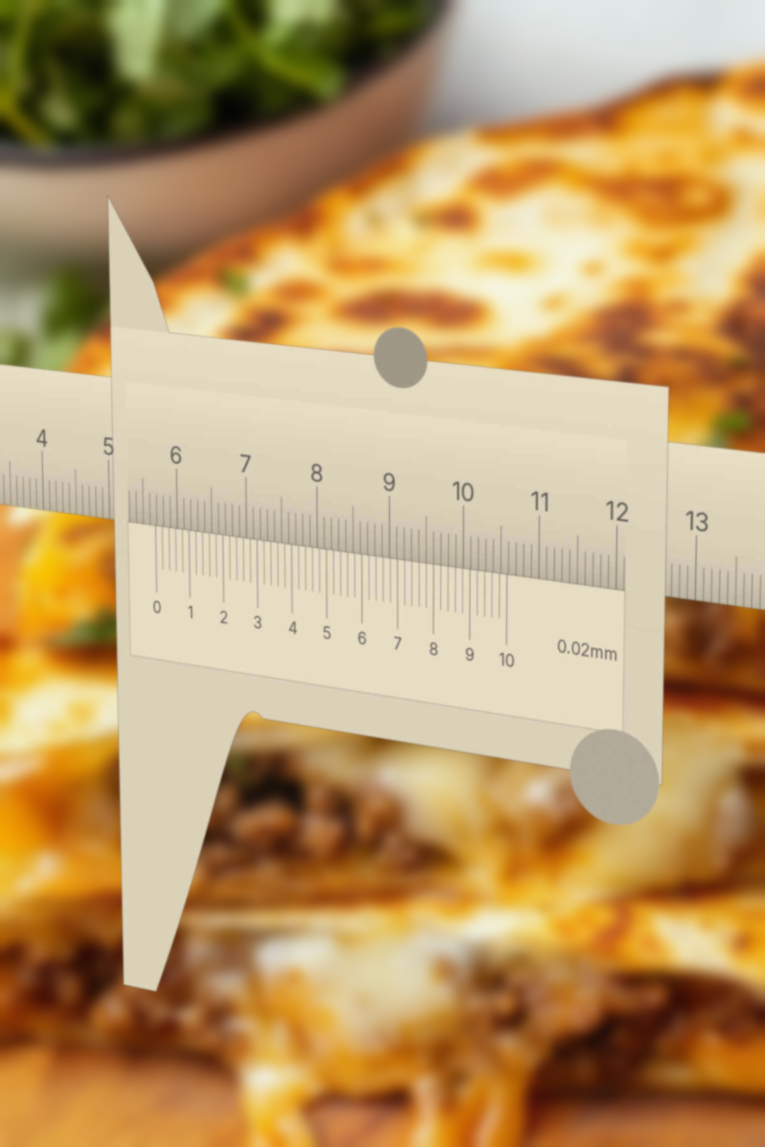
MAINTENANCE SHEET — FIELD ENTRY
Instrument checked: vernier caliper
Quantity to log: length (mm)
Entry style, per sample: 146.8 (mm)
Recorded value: 56.8 (mm)
